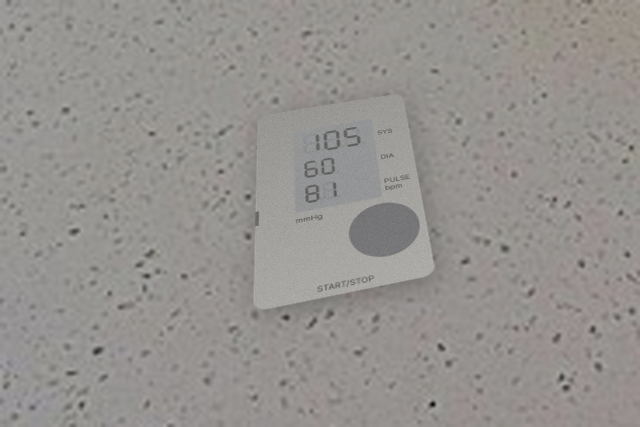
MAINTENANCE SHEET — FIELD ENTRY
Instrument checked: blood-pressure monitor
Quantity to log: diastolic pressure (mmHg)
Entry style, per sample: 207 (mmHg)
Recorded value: 60 (mmHg)
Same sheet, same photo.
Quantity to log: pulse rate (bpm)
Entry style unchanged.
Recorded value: 81 (bpm)
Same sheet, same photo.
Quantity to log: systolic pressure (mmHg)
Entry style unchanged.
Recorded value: 105 (mmHg)
